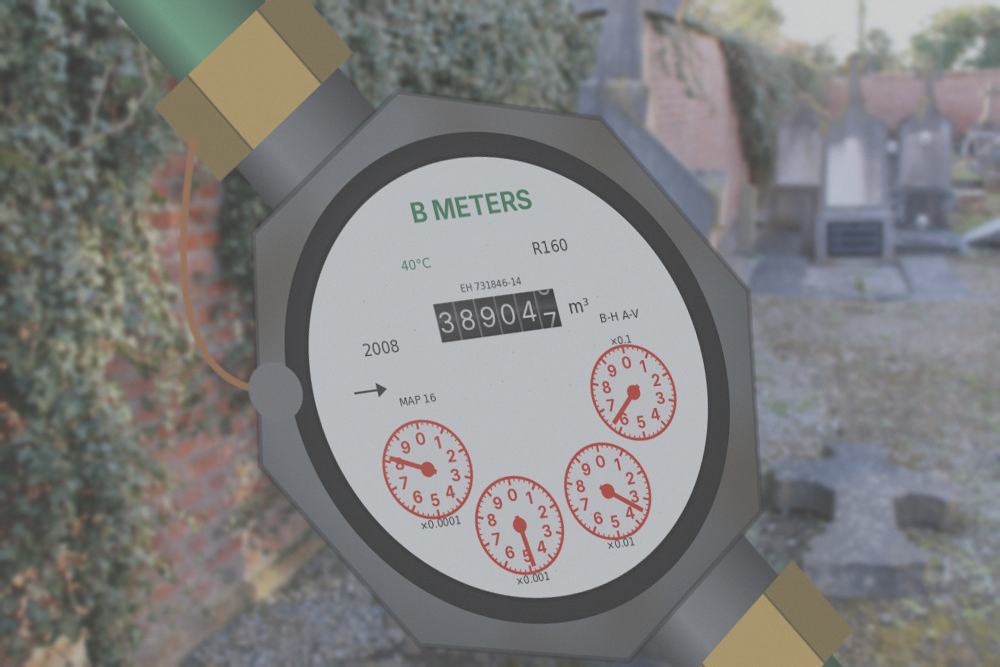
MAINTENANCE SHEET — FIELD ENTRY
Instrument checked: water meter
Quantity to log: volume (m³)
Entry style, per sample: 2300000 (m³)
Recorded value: 389046.6348 (m³)
